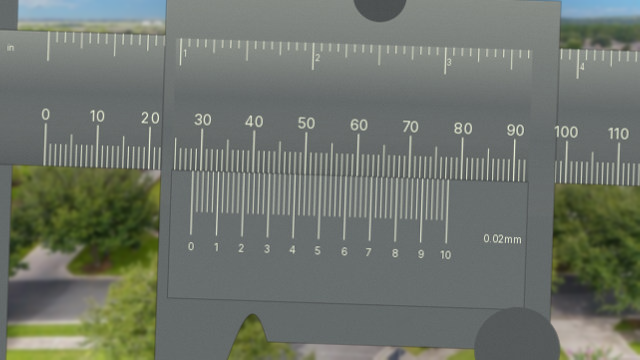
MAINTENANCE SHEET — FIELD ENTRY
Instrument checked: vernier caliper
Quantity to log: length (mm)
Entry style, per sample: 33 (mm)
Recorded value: 28.5 (mm)
